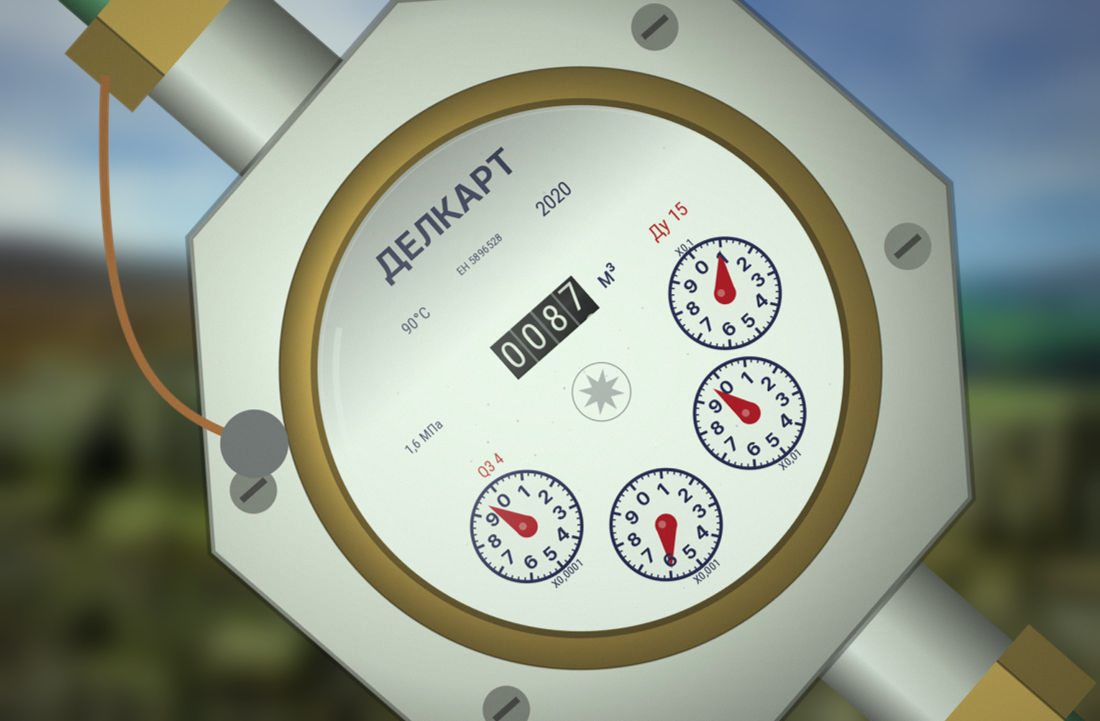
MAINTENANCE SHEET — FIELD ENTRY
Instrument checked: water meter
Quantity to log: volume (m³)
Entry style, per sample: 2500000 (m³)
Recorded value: 87.0959 (m³)
